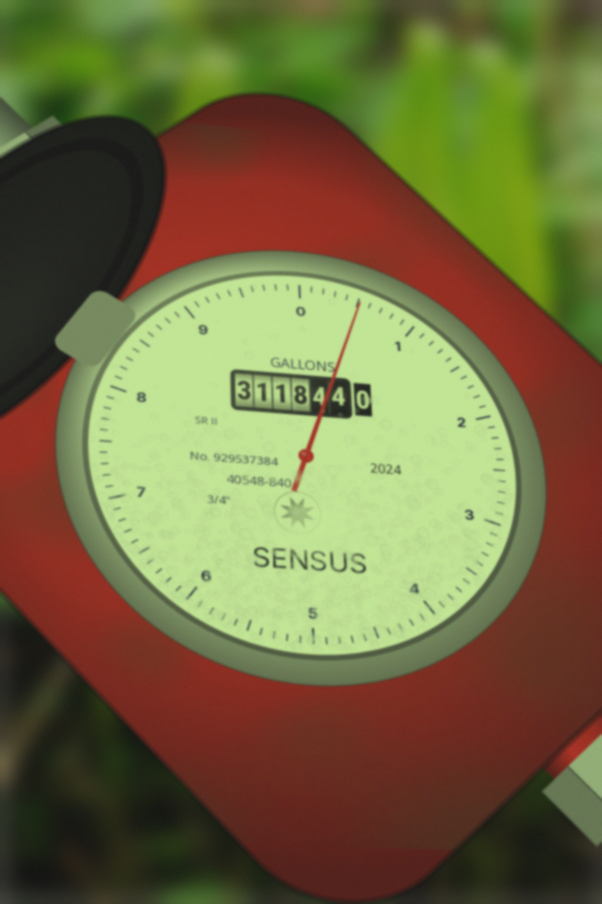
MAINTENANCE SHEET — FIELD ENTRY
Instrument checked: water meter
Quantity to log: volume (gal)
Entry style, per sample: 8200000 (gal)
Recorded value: 3118440.5 (gal)
